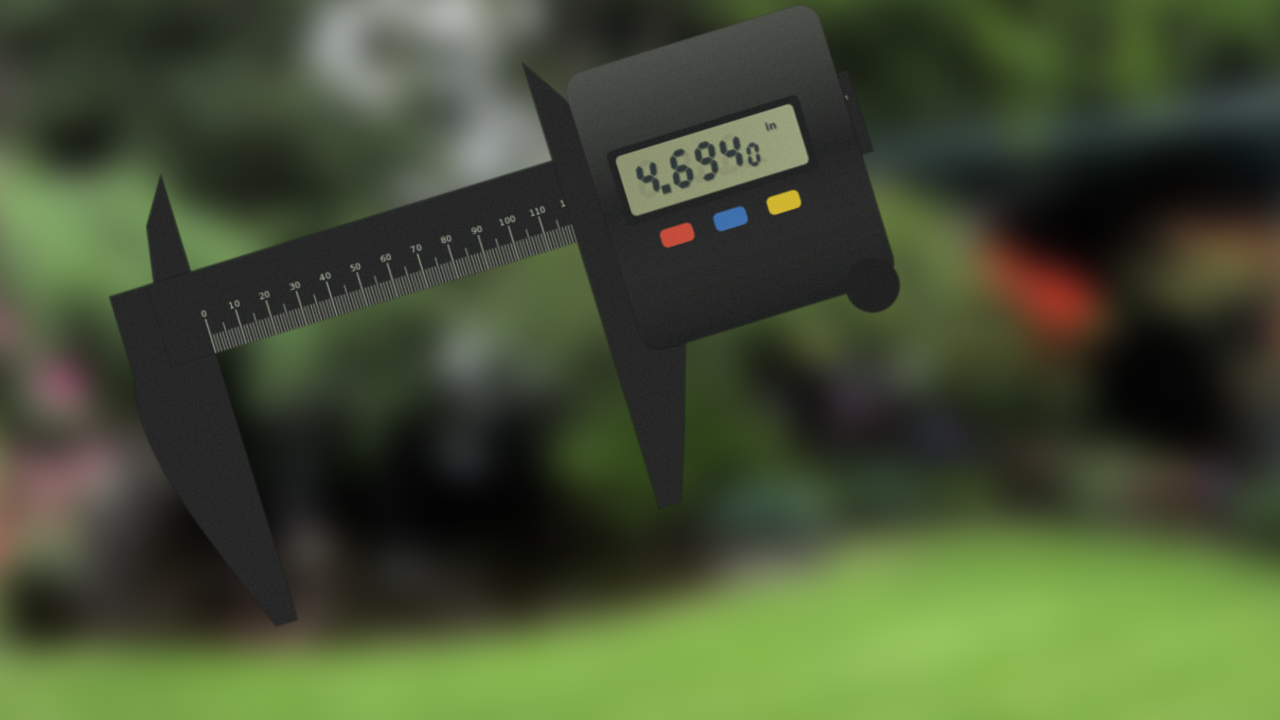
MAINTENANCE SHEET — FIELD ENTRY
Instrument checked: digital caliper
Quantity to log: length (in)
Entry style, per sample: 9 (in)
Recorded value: 4.6940 (in)
